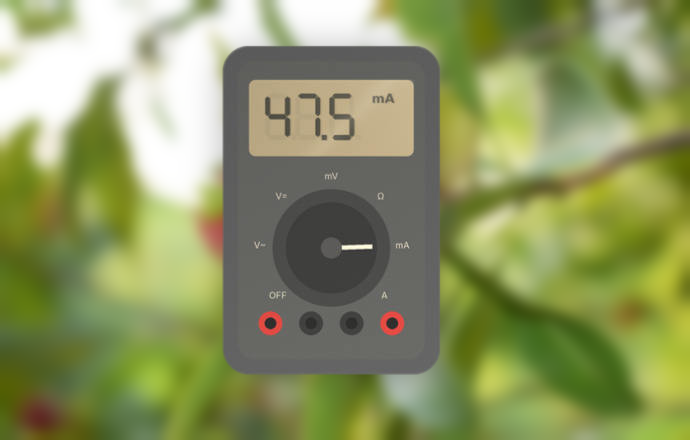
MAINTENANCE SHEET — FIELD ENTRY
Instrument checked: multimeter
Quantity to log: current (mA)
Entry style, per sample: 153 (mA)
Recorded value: 47.5 (mA)
